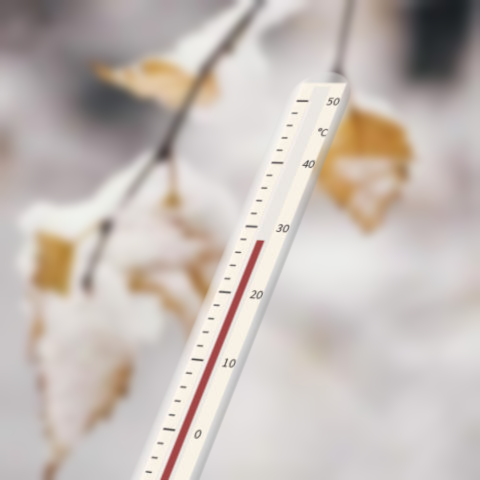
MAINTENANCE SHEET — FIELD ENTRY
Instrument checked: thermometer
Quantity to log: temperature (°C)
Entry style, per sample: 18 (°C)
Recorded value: 28 (°C)
